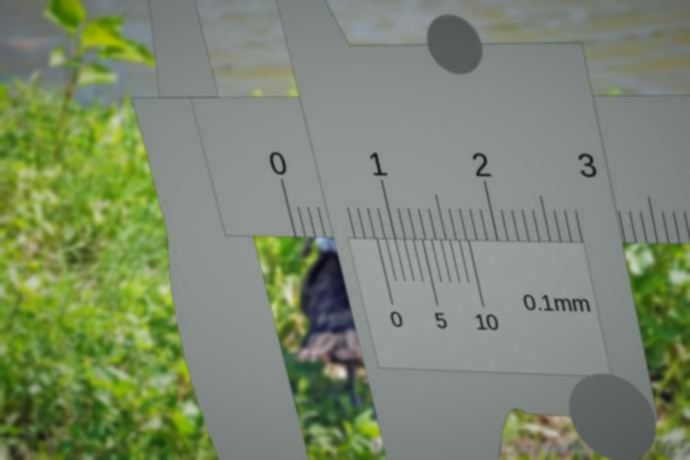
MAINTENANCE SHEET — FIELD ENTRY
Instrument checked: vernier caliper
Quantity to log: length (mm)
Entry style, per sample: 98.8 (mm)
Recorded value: 8.2 (mm)
